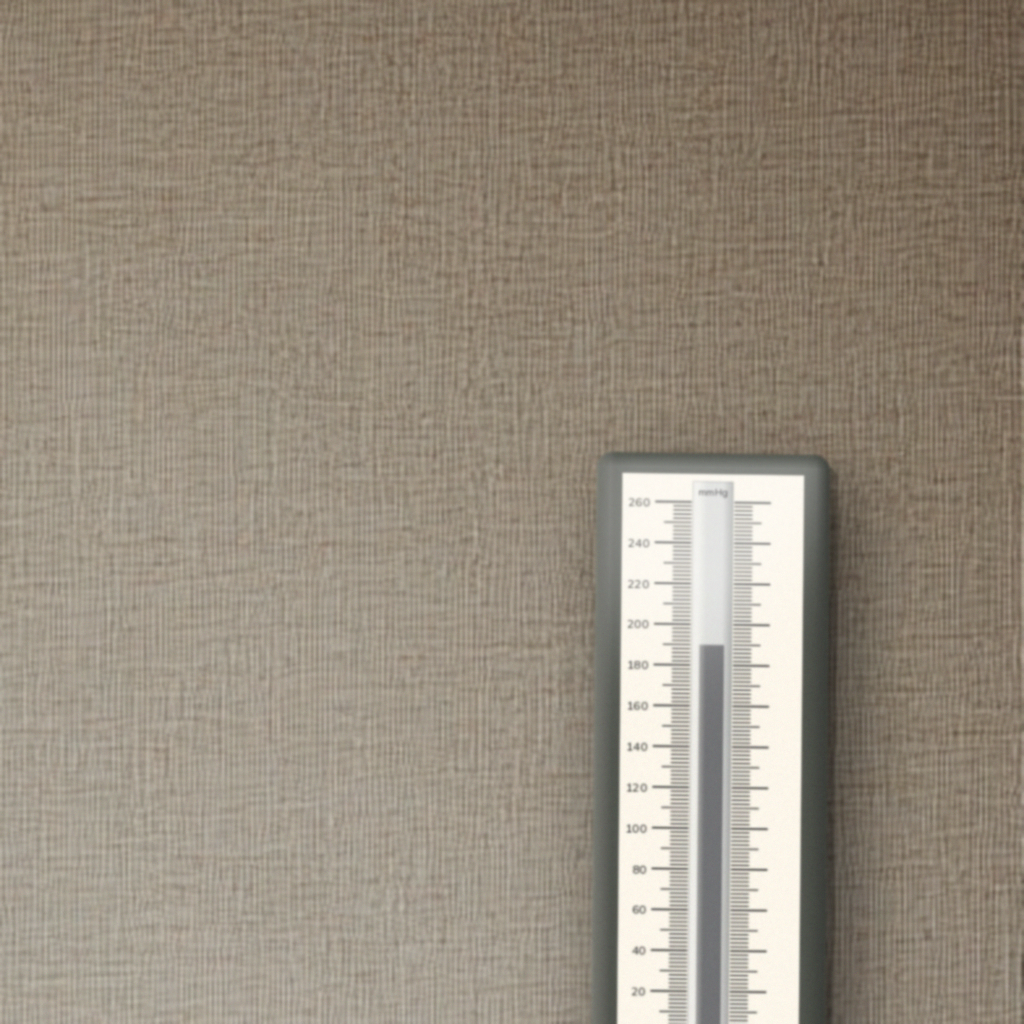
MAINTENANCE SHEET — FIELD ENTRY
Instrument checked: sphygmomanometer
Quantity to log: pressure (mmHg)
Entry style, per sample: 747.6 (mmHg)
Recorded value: 190 (mmHg)
